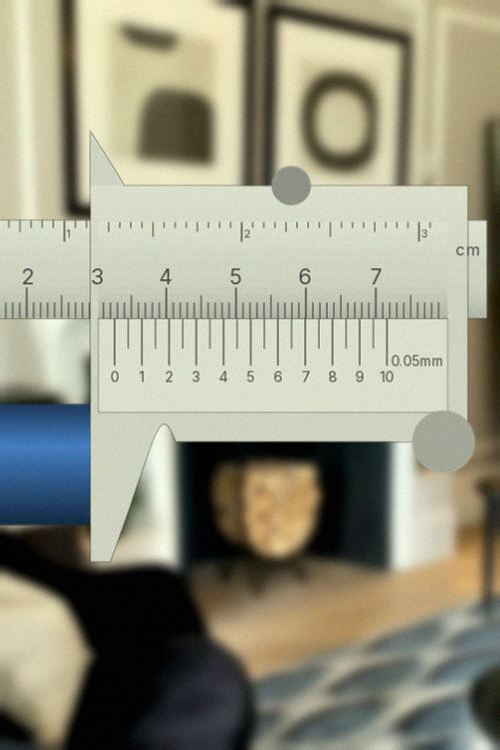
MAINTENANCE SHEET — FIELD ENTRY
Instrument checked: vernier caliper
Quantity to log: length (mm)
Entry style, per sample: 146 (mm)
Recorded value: 32.6 (mm)
